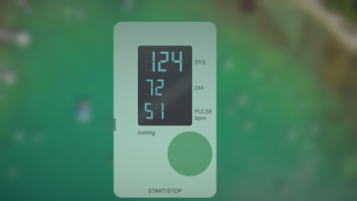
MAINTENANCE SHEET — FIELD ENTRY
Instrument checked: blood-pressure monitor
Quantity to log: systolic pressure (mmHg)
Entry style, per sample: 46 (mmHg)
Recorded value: 124 (mmHg)
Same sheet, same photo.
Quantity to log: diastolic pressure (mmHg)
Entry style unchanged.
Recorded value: 72 (mmHg)
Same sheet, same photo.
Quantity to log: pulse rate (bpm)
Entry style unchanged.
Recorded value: 51 (bpm)
